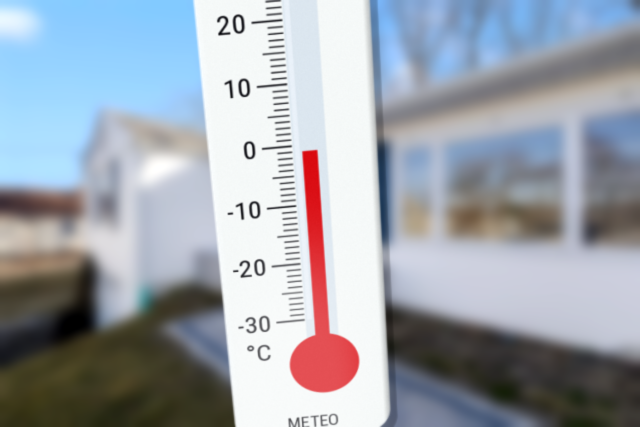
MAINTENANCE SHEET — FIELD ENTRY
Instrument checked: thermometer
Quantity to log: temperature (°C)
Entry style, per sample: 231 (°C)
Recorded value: -1 (°C)
